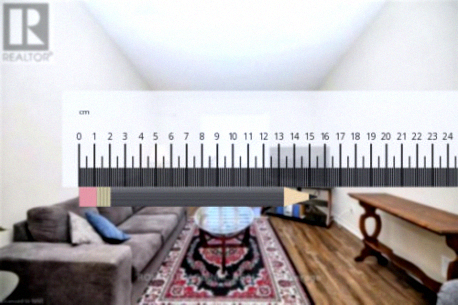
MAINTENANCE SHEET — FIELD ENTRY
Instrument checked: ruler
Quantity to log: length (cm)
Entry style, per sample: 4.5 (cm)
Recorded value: 15.5 (cm)
